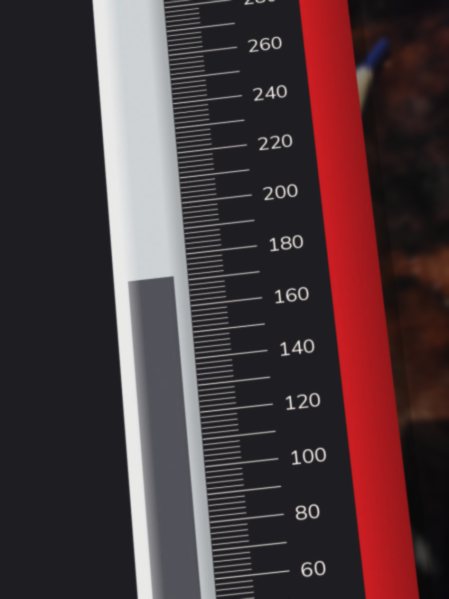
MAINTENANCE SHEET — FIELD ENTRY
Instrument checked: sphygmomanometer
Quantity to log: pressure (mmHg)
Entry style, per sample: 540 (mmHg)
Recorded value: 172 (mmHg)
